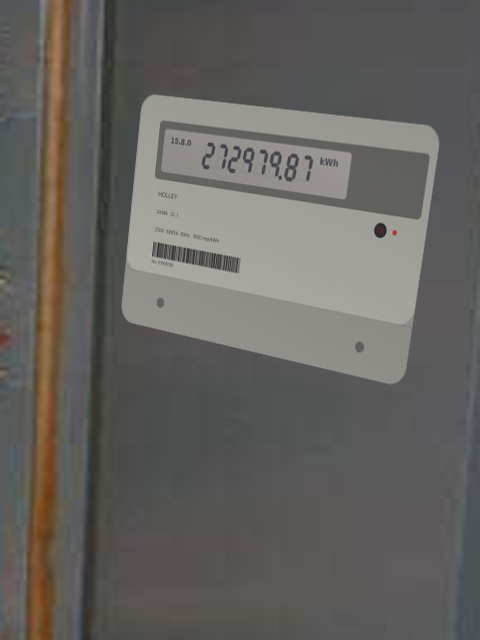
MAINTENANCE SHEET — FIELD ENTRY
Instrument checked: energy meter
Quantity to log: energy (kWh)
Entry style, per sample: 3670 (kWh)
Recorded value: 272979.87 (kWh)
